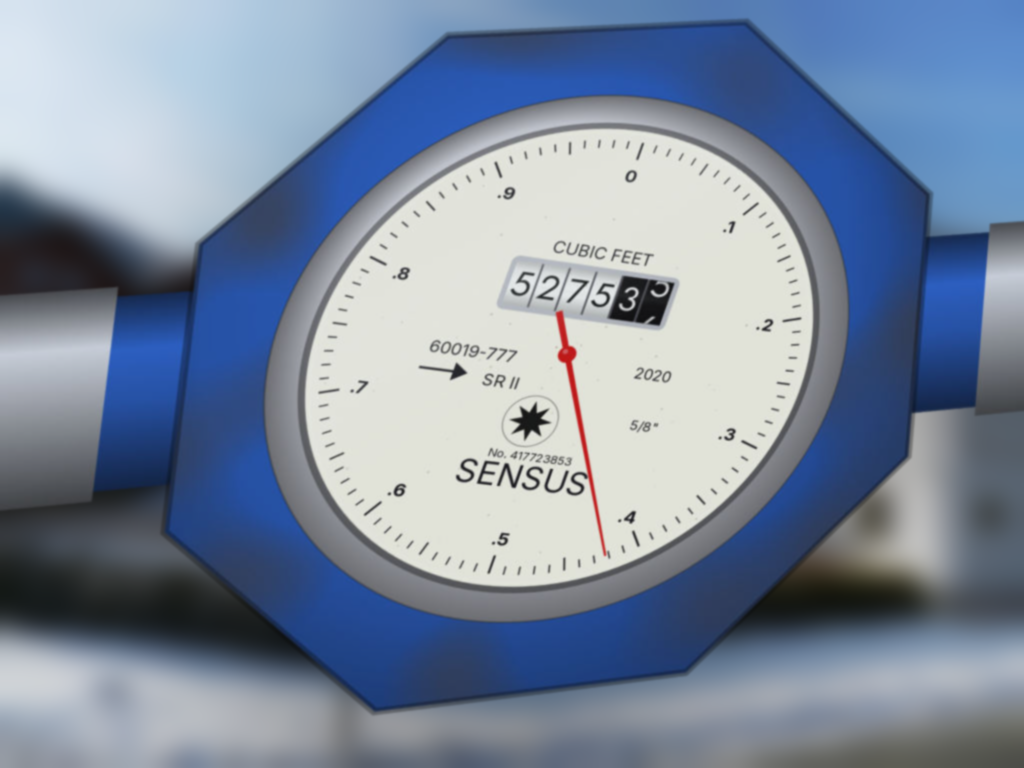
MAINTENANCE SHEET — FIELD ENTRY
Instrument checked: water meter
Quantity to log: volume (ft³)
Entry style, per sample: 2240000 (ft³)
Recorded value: 527535.42 (ft³)
